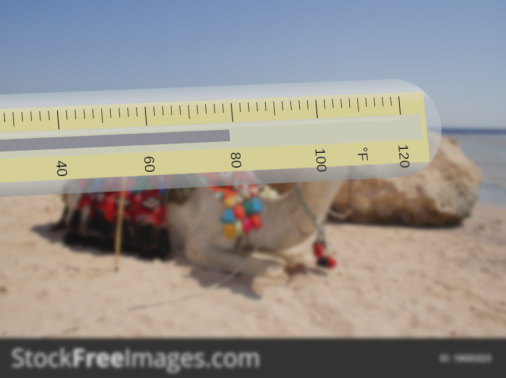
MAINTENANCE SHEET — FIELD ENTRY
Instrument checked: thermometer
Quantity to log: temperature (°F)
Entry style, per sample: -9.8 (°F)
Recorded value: 79 (°F)
